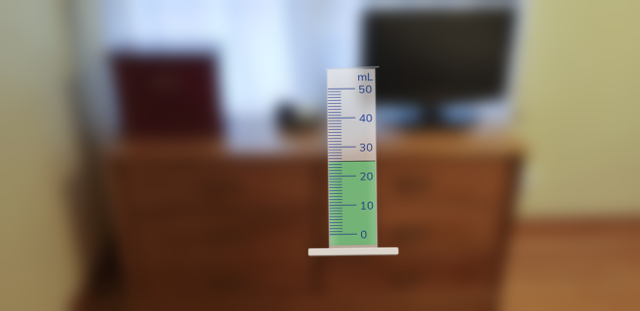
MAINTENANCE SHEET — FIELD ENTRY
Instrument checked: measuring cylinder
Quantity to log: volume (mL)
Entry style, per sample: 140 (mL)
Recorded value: 25 (mL)
